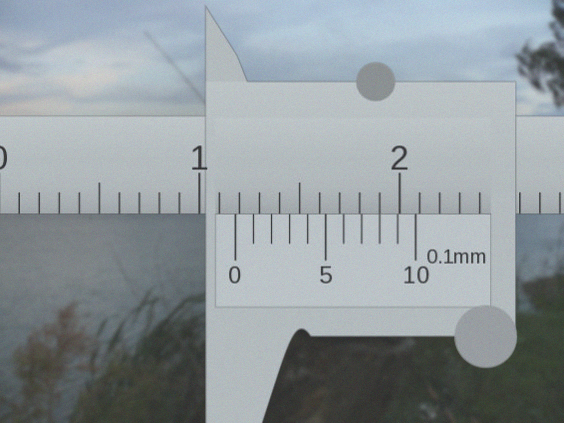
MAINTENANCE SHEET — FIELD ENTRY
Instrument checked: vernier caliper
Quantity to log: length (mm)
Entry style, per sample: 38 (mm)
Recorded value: 11.8 (mm)
